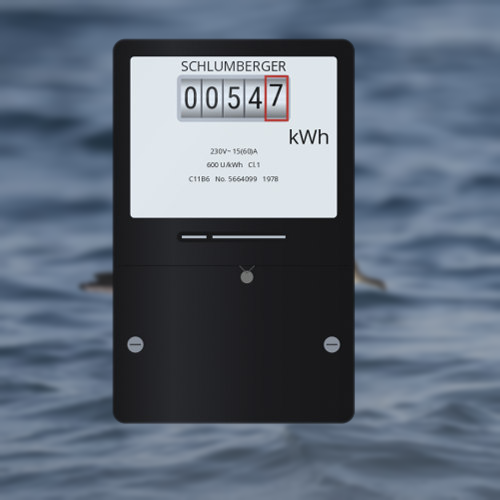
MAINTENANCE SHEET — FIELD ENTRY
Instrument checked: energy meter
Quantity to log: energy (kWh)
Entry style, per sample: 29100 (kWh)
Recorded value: 54.7 (kWh)
